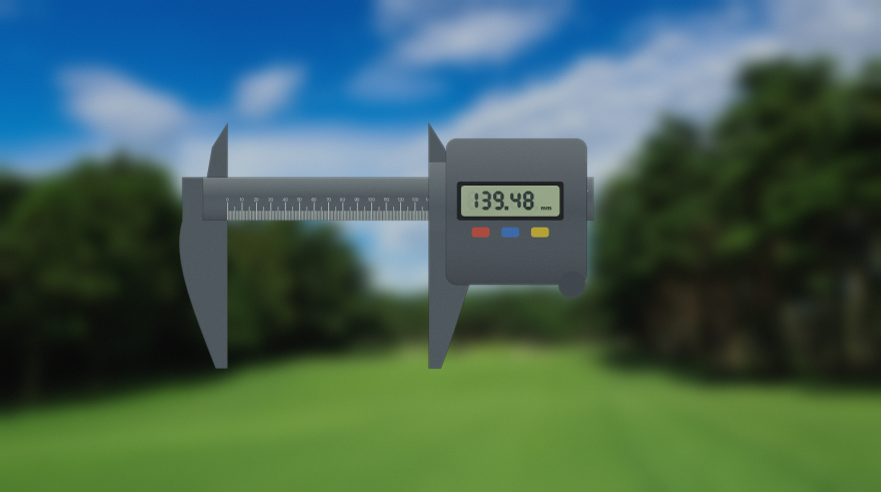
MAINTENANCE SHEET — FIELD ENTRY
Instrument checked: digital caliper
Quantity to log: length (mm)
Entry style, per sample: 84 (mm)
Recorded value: 139.48 (mm)
